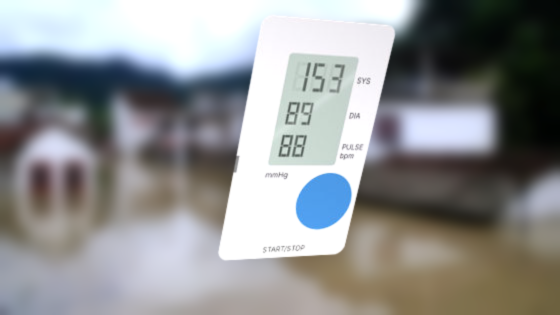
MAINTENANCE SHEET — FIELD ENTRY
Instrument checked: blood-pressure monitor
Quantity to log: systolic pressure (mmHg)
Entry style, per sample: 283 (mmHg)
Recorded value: 153 (mmHg)
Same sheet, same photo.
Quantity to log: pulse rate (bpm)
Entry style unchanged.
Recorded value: 88 (bpm)
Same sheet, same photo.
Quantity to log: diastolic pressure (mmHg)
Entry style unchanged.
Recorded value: 89 (mmHg)
